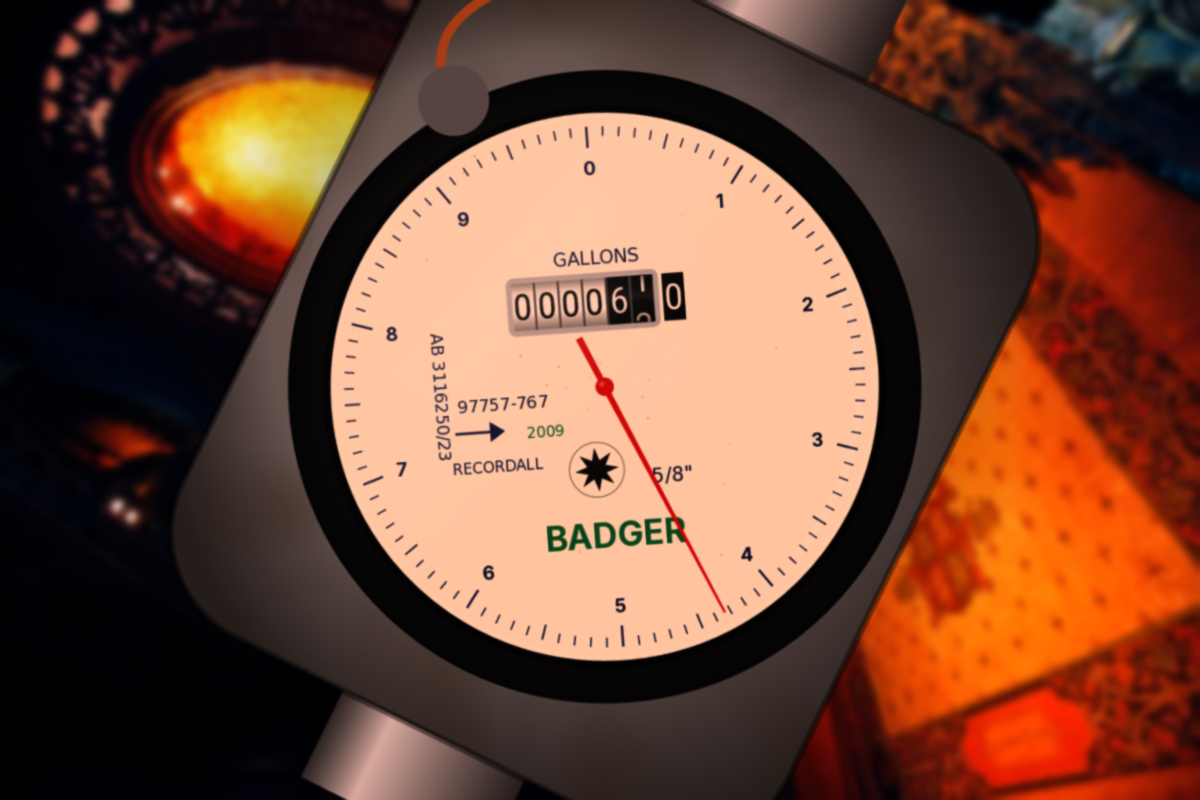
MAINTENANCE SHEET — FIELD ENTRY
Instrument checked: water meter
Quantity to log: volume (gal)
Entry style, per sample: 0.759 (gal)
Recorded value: 614.3 (gal)
